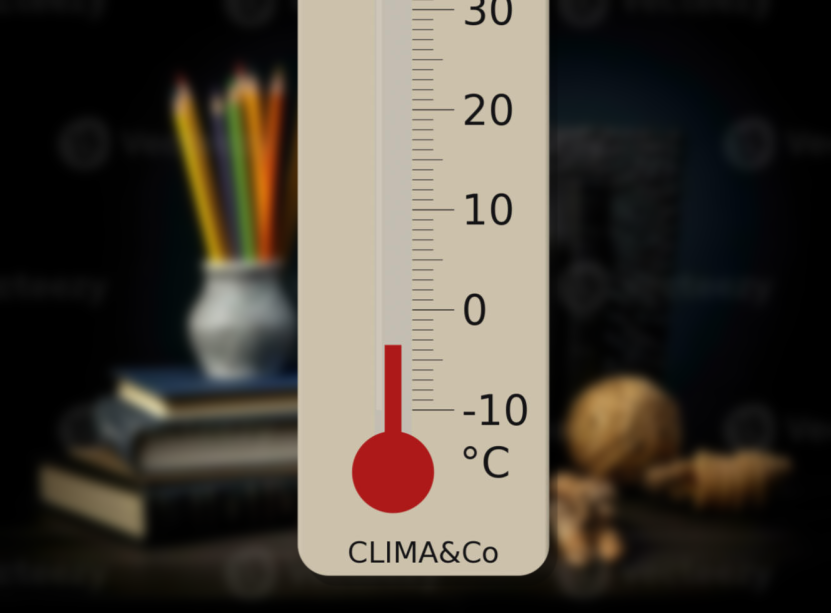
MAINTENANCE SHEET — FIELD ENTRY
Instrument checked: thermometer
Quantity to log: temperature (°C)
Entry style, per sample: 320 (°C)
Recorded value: -3.5 (°C)
